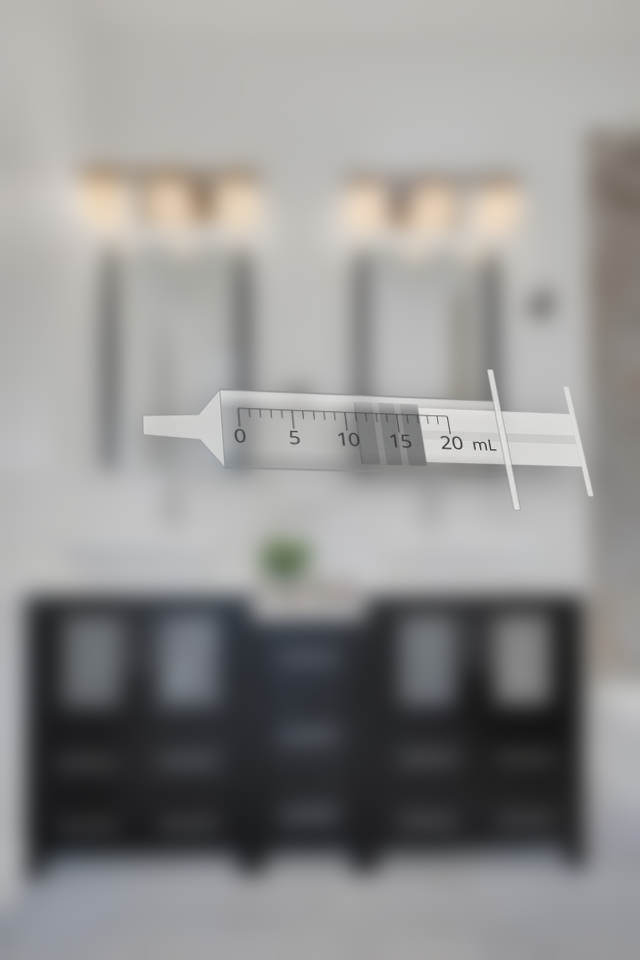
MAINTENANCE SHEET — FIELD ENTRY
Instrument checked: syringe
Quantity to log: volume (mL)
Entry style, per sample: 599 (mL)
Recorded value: 11 (mL)
